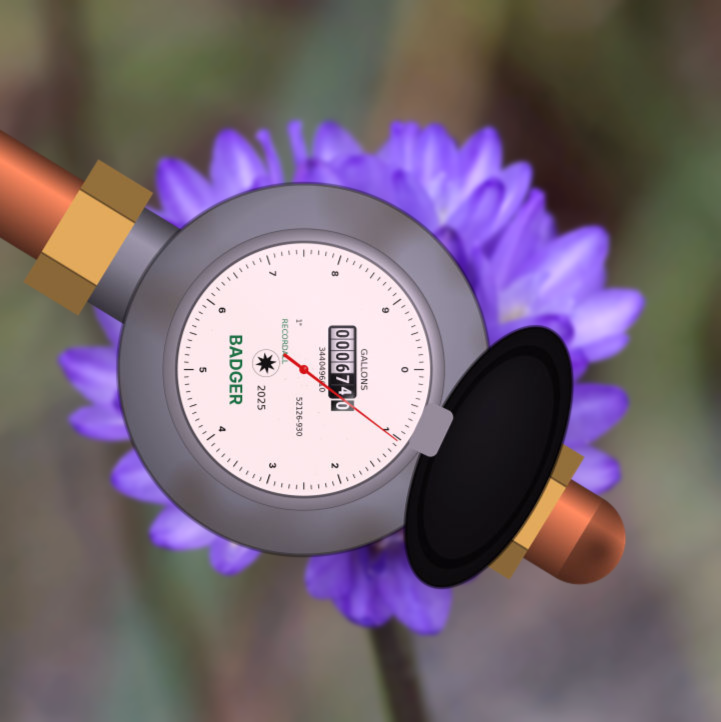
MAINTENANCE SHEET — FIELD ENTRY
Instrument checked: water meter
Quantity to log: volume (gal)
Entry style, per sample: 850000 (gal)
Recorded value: 6741.0 (gal)
